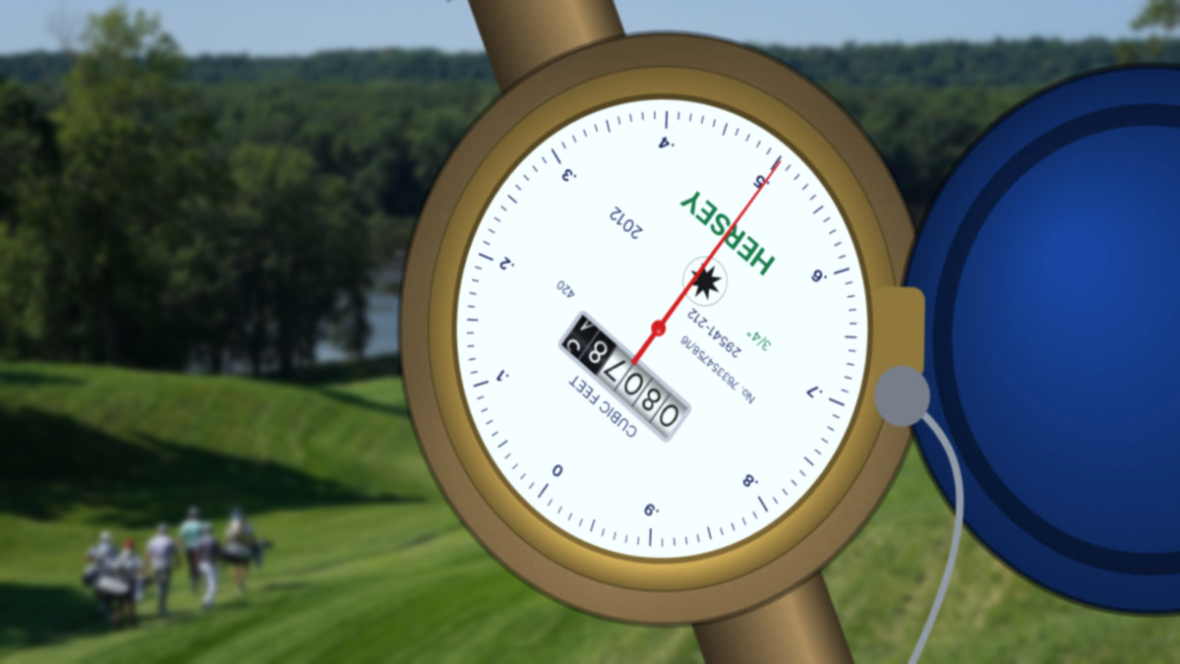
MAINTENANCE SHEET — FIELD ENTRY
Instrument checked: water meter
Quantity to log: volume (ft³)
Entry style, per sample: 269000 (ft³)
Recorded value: 80783.50 (ft³)
